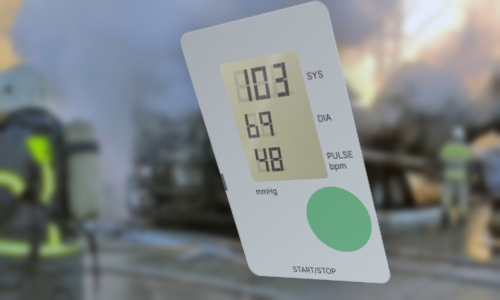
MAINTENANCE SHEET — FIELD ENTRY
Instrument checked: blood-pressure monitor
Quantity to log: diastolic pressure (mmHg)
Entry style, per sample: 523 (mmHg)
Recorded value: 69 (mmHg)
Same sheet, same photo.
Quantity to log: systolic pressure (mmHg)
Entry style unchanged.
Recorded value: 103 (mmHg)
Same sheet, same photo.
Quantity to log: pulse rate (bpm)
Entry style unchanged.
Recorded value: 48 (bpm)
